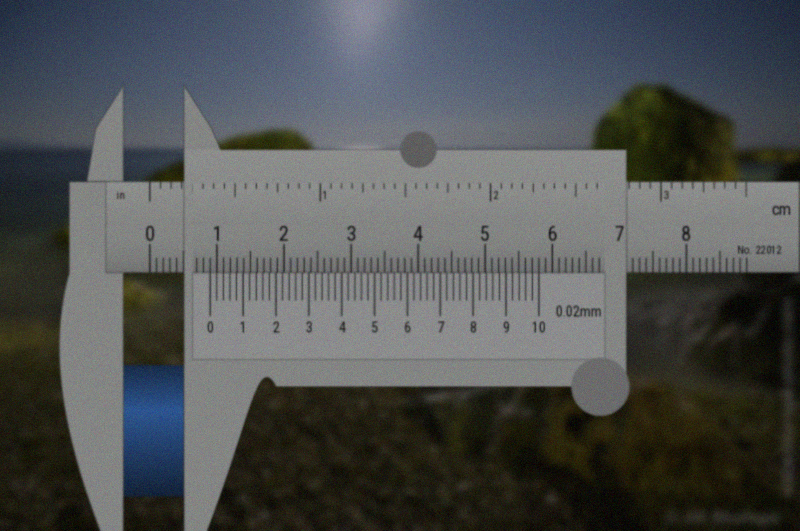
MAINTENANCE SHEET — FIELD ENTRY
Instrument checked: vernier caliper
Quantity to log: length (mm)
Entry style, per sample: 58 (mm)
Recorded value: 9.0 (mm)
